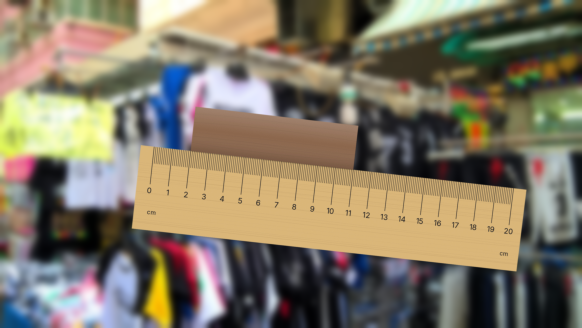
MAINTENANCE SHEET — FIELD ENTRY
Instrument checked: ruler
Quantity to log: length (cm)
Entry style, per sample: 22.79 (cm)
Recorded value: 9 (cm)
